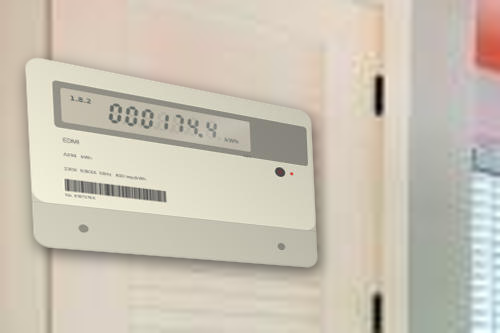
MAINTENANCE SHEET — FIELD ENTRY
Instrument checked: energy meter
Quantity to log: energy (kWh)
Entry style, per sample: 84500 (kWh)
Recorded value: 174.4 (kWh)
